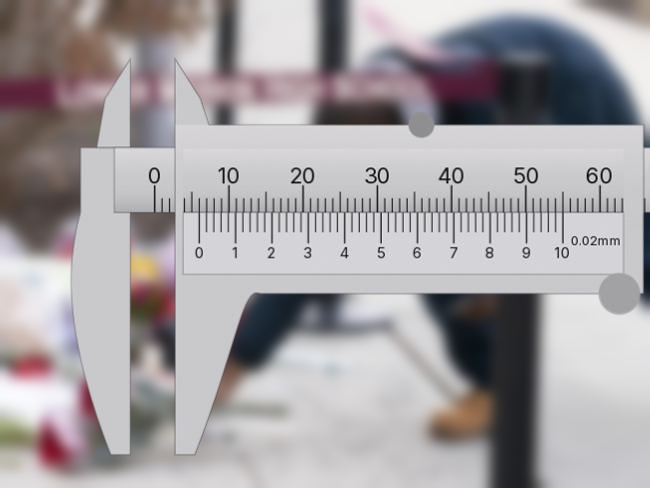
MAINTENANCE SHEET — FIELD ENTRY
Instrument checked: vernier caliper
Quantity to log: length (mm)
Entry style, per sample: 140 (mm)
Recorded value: 6.0 (mm)
